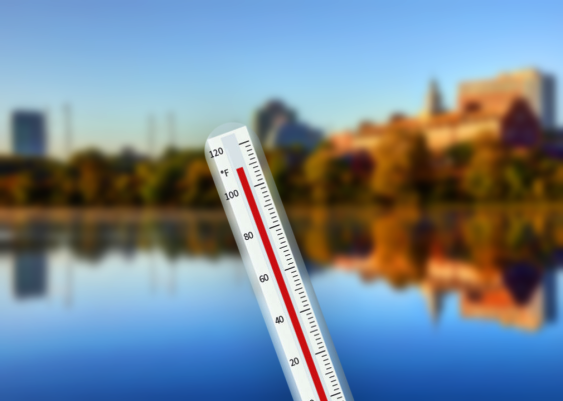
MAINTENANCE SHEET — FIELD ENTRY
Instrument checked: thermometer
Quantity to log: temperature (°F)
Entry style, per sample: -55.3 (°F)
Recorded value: 110 (°F)
